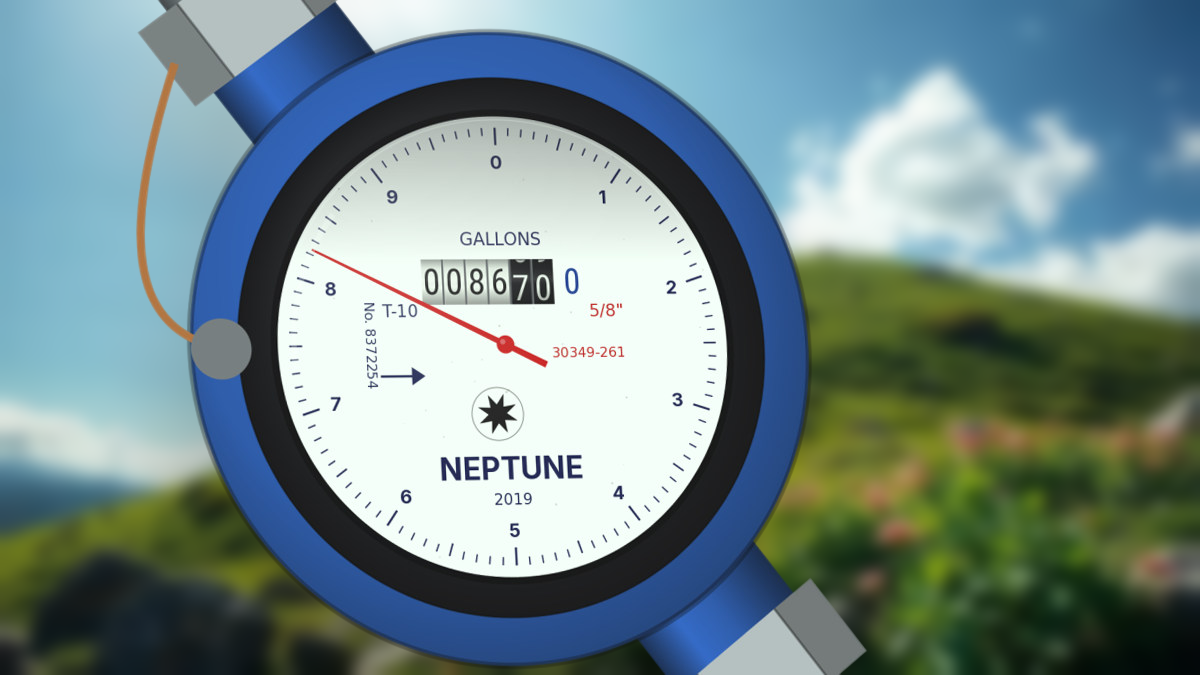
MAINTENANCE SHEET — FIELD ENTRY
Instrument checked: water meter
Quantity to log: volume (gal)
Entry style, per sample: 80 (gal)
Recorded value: 86698.2 (gal)
